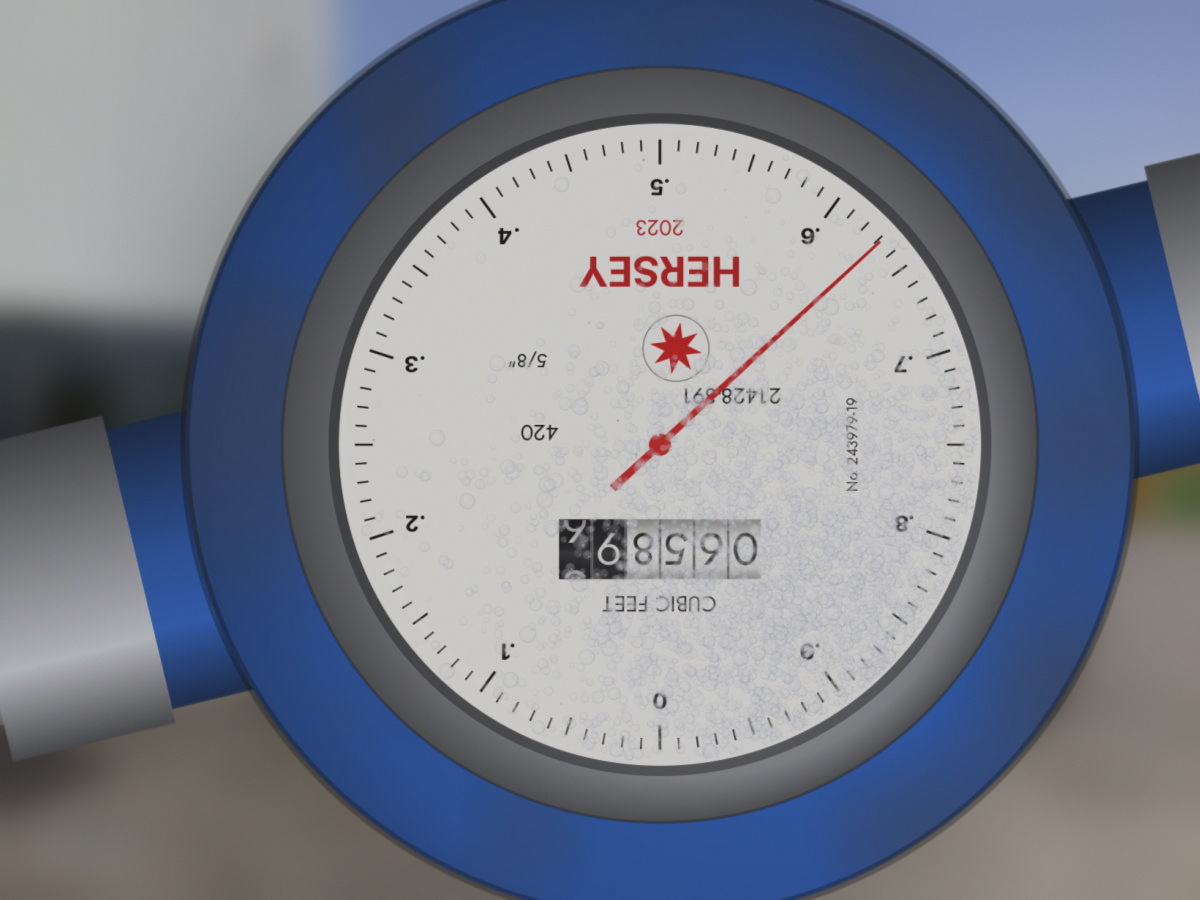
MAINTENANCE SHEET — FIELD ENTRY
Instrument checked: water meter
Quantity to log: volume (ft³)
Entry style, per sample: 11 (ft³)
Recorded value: 65895.63 (ft³)
